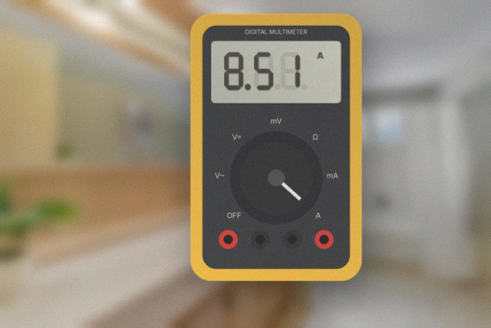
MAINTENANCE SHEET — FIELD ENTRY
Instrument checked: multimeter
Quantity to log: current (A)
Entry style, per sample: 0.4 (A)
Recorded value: 8.51 (A)
